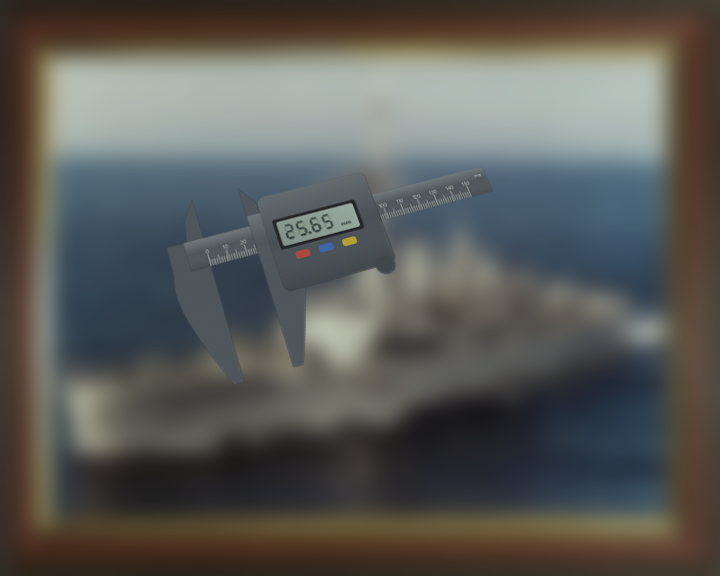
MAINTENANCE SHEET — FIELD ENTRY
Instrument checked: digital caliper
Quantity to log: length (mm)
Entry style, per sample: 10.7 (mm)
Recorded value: 25.65 (mm)
